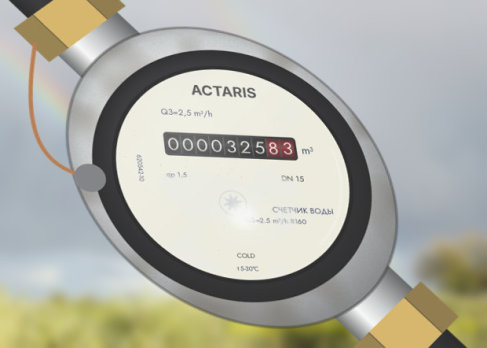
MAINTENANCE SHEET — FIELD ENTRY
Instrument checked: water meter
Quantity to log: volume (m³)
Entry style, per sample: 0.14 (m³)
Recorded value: 325.83 (m³)
